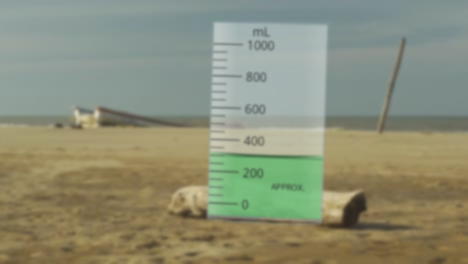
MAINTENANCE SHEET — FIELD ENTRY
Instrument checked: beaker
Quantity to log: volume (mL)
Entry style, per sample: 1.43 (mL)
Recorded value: 300 (mL)
